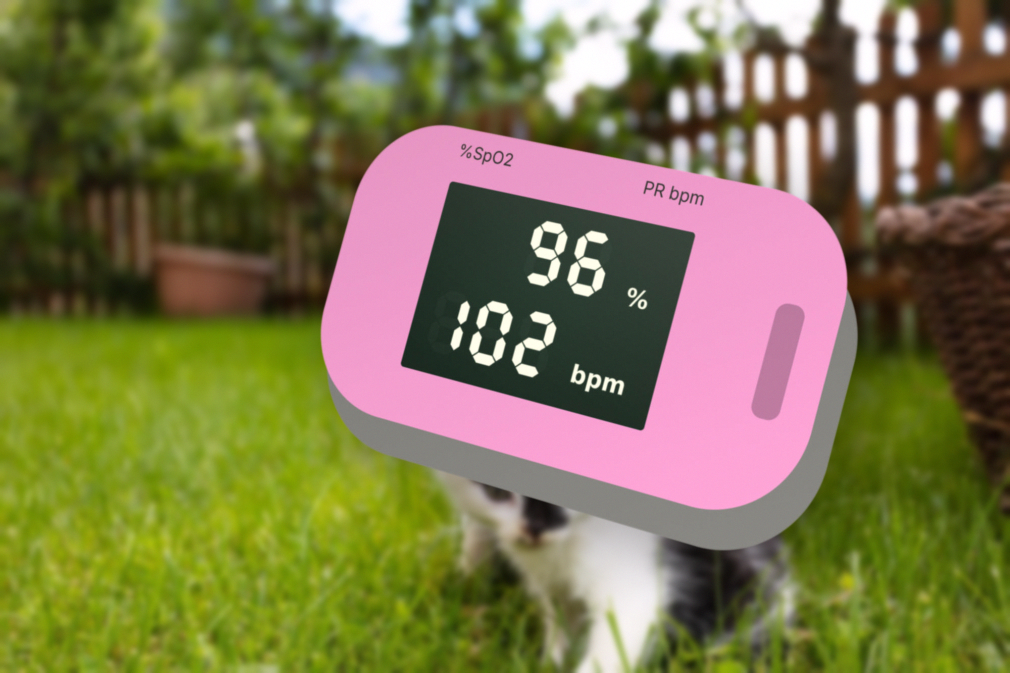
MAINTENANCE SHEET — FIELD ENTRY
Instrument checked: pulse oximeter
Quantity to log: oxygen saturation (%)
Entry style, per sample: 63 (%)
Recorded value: 96 (%)
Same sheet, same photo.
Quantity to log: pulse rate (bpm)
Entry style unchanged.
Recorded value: 102 (bpm)
